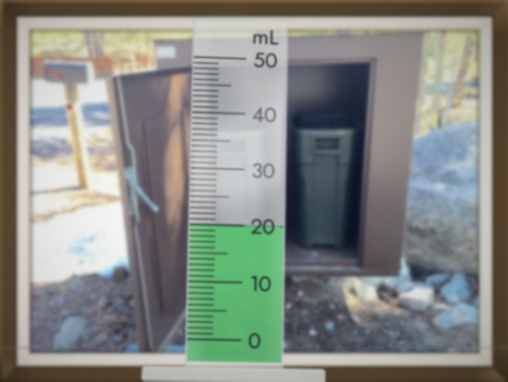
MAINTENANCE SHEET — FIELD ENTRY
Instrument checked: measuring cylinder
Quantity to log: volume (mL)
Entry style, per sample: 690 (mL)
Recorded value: 20 (mL)
